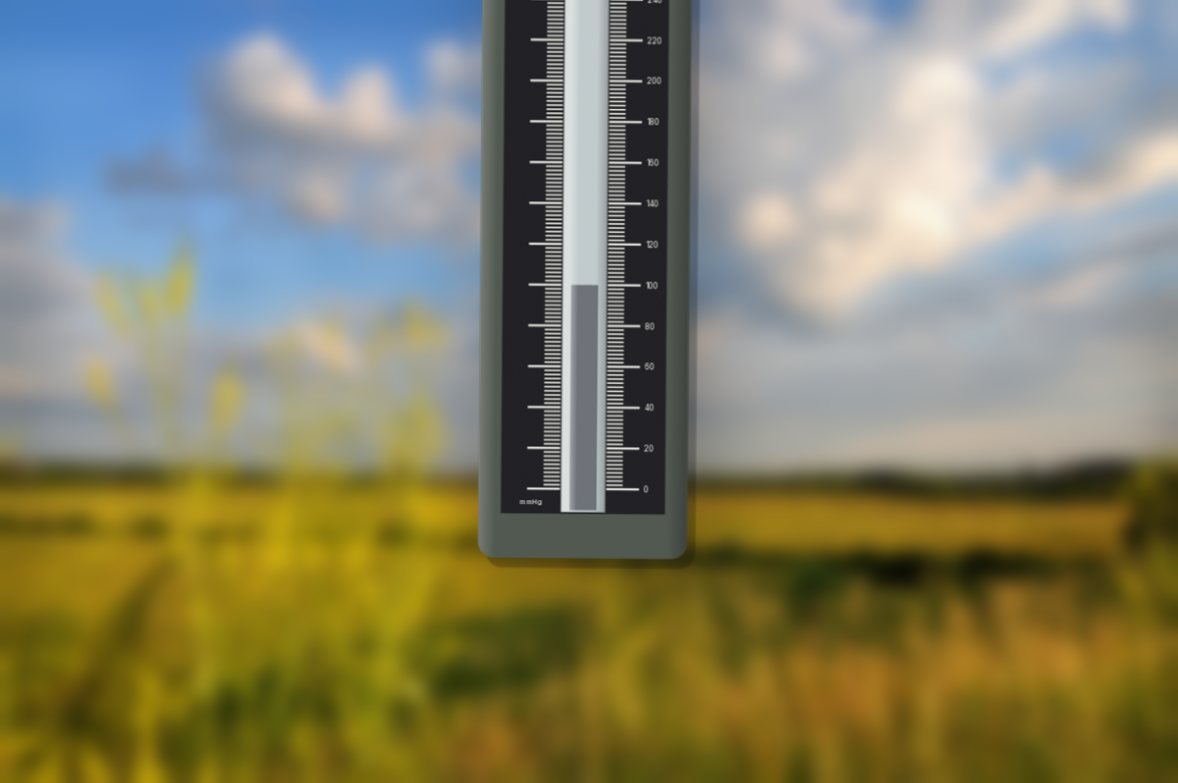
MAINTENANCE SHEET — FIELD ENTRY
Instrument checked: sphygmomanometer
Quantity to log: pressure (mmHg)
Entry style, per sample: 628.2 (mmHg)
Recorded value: 100 (mmHg)
